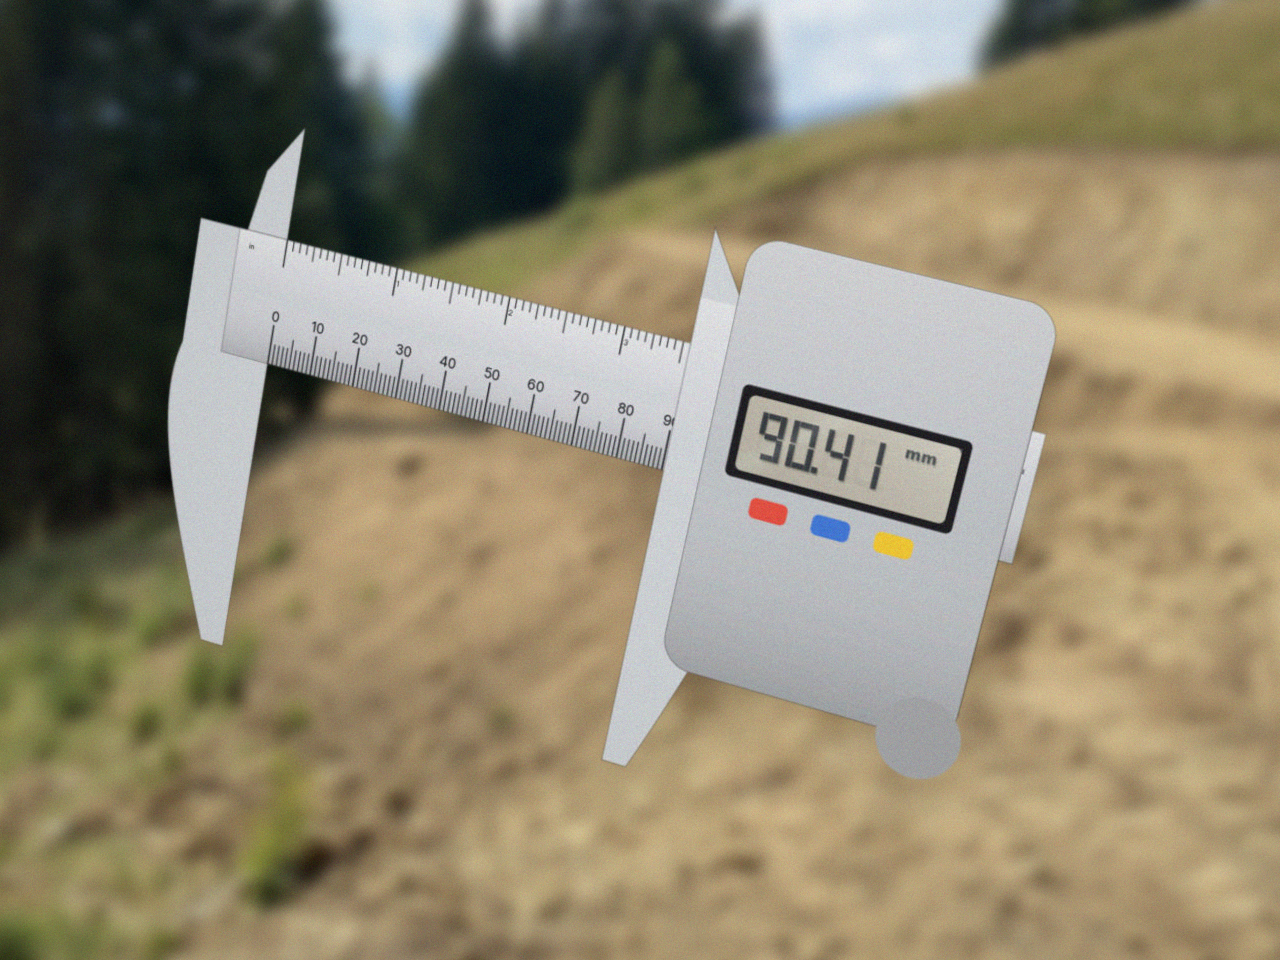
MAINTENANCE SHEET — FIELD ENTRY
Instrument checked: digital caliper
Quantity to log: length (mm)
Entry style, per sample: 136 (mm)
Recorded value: 90.41 (mm)
